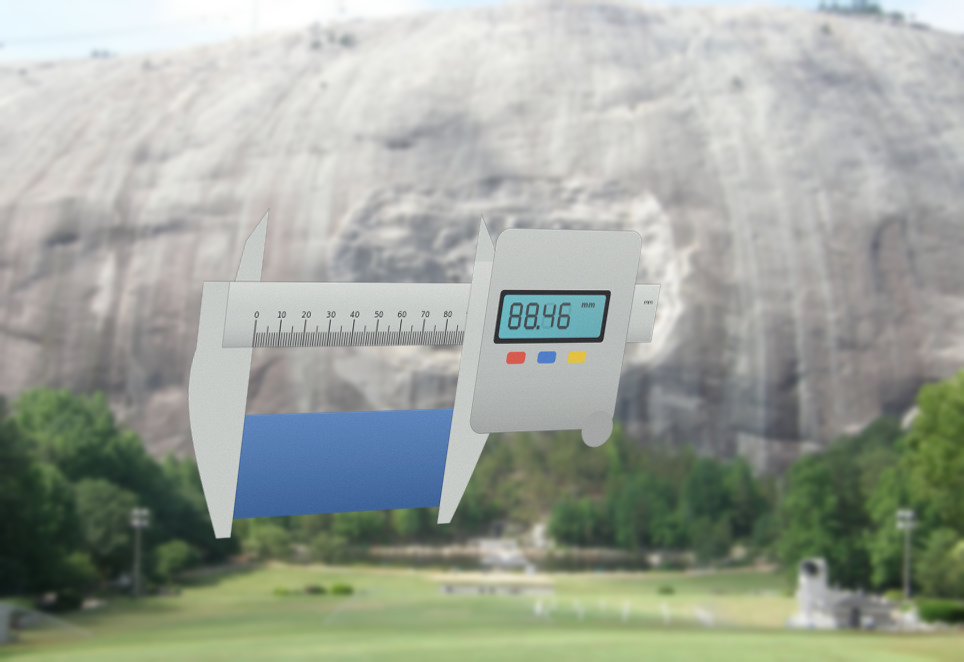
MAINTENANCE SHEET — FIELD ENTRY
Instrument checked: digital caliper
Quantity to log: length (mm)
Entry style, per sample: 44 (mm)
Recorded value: 88.46 (mm)
